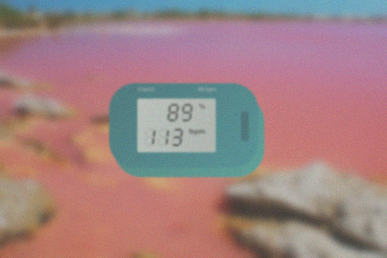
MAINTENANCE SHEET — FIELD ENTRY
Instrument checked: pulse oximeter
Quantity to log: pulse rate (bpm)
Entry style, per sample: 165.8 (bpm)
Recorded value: 113 (bpm)
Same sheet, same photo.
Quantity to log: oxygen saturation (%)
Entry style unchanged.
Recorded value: 89 (%)
